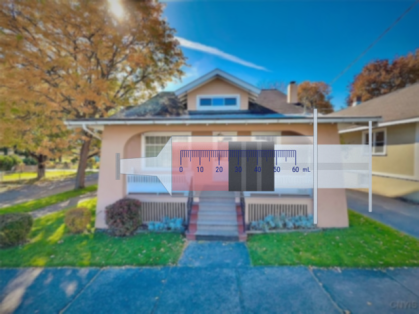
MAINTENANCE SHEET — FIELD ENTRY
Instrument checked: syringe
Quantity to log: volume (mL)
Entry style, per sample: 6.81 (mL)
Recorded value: 25 (mL)
